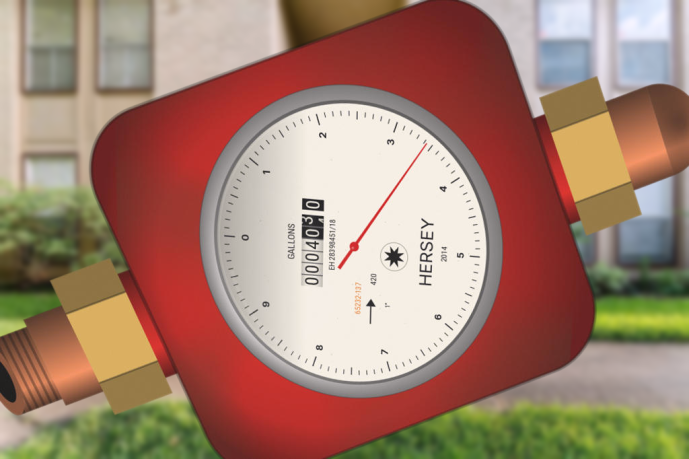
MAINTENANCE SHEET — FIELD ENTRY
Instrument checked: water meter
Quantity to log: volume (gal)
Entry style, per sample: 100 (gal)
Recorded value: 4033.4 (gal)
